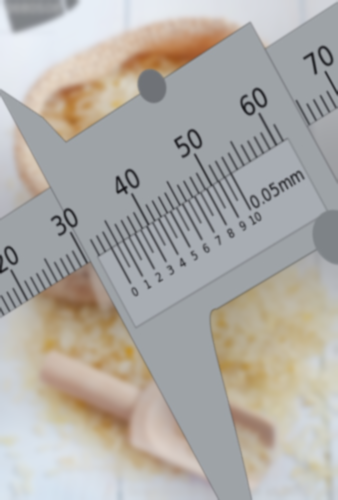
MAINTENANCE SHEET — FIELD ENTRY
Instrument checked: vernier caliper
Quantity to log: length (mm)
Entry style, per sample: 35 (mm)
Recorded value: 34.0 (mm)
